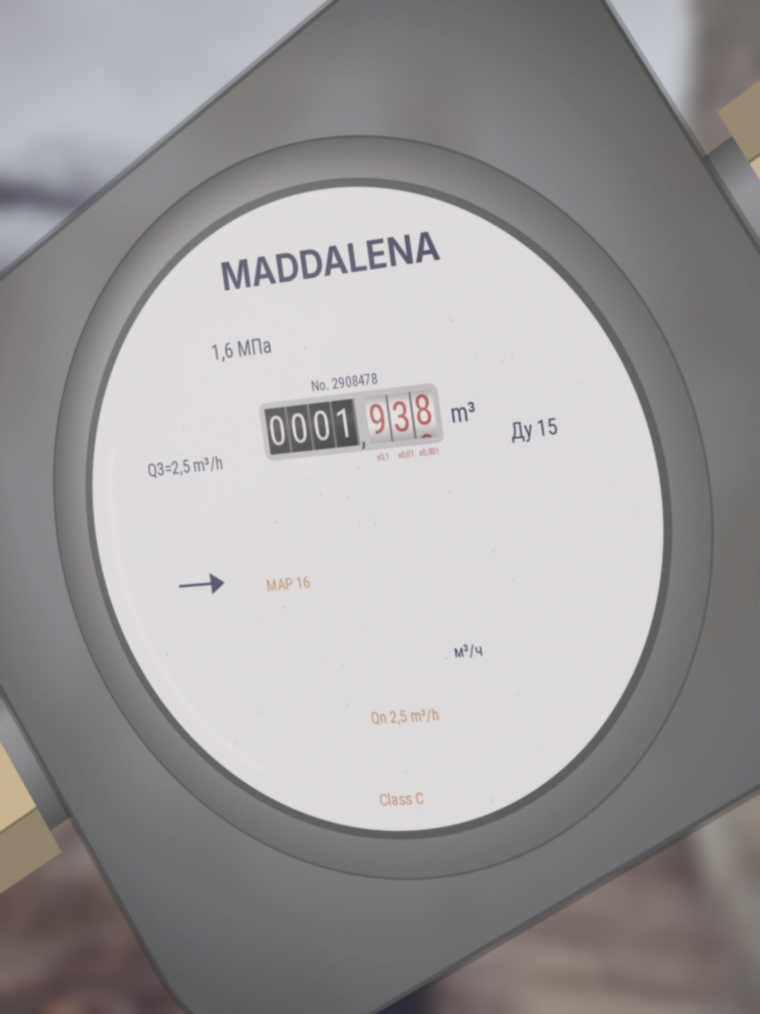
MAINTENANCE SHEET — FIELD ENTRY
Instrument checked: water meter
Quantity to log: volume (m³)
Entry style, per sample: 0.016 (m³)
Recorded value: 1.938 (m³)
